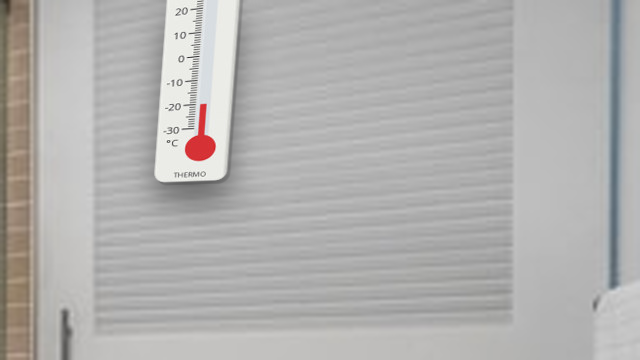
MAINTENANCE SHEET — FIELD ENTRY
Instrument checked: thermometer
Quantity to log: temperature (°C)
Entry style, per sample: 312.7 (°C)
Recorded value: -20 (°C)
